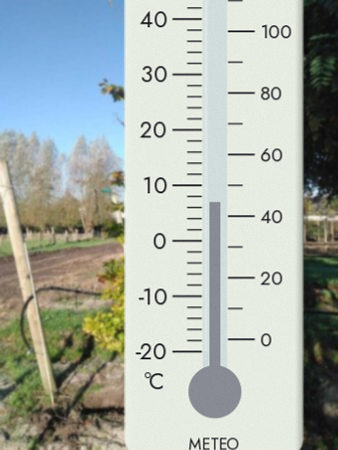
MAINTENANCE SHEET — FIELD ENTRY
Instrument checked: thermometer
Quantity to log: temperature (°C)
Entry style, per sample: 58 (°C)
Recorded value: 7 (°C)
